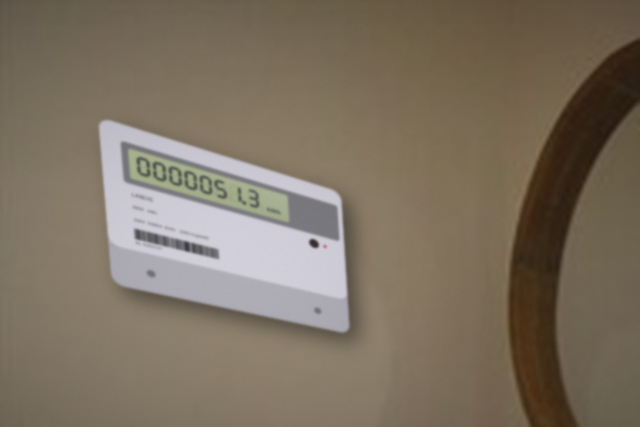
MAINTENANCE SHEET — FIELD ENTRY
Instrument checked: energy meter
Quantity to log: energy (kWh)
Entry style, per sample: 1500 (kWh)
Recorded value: 51.3 (kWh)
